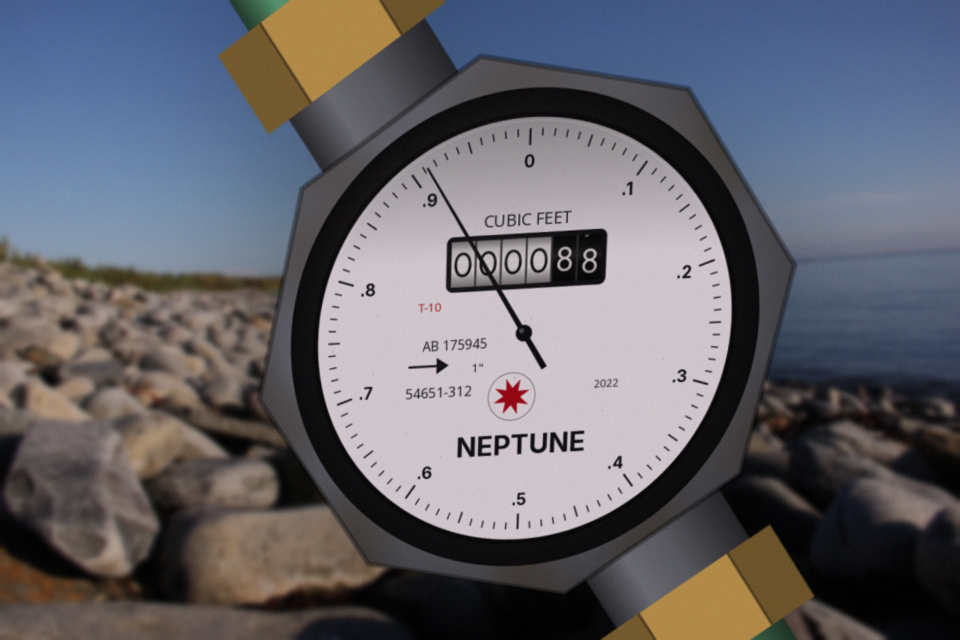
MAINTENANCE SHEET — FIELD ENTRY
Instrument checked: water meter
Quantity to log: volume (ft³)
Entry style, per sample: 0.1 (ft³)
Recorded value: 87.91 (ft³)
